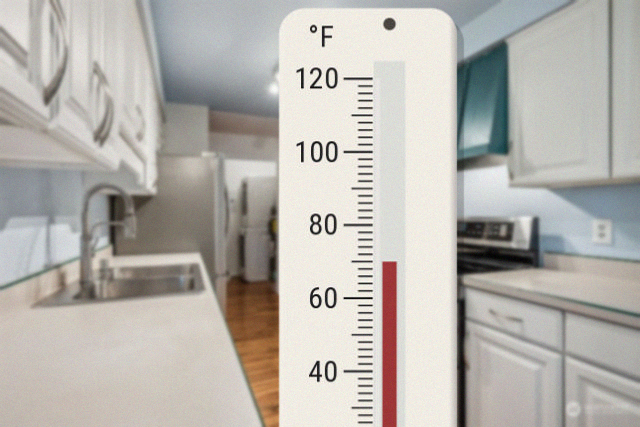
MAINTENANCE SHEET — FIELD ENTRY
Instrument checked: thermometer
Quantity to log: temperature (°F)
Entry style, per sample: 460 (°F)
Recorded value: 70 (°F)
